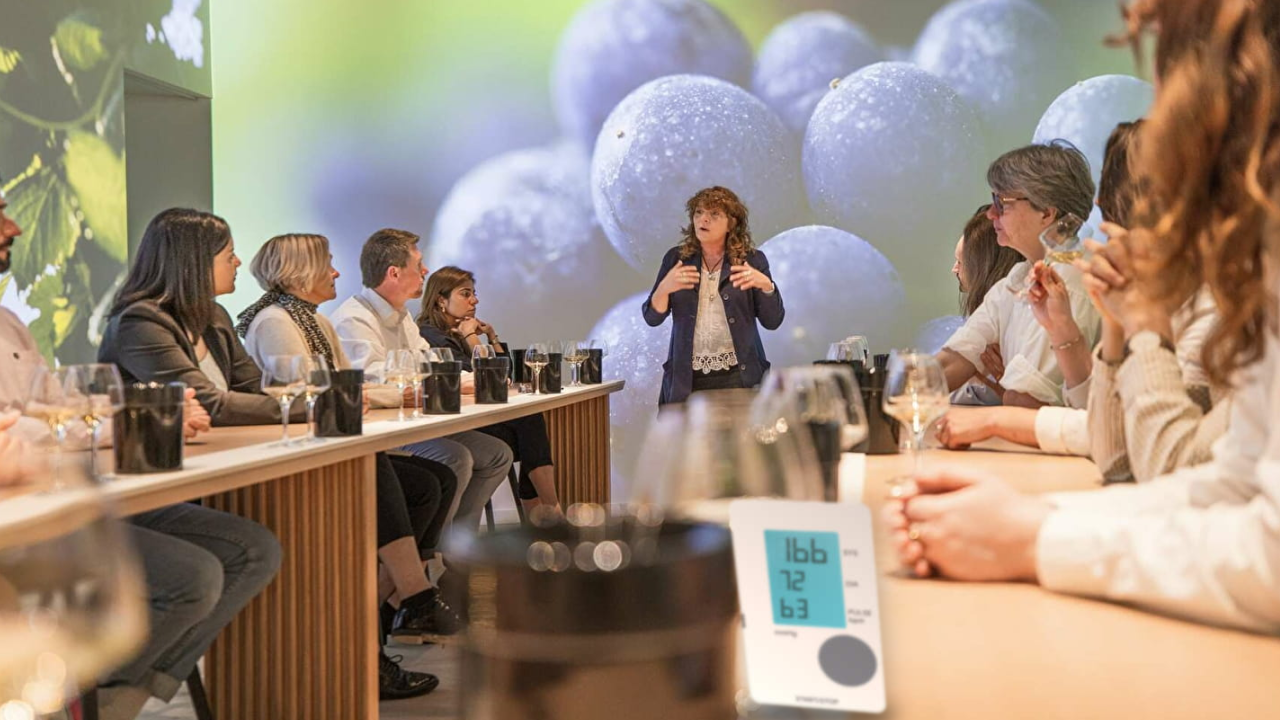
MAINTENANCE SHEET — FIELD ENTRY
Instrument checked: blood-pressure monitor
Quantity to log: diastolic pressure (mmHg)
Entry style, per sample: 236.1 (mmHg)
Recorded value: 72 (mmHg)
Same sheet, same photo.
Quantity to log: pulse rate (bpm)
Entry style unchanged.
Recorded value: 63 (bpm)
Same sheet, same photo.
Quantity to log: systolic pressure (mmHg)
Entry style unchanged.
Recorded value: 166 (mmHg)
